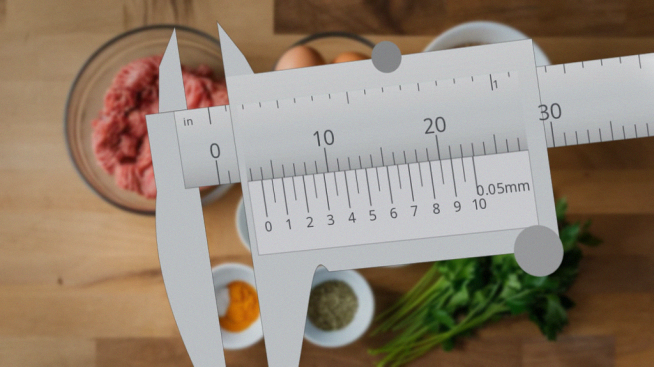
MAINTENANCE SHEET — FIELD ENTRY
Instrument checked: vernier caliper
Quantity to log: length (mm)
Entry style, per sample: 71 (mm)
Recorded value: 3.9 (mm)
